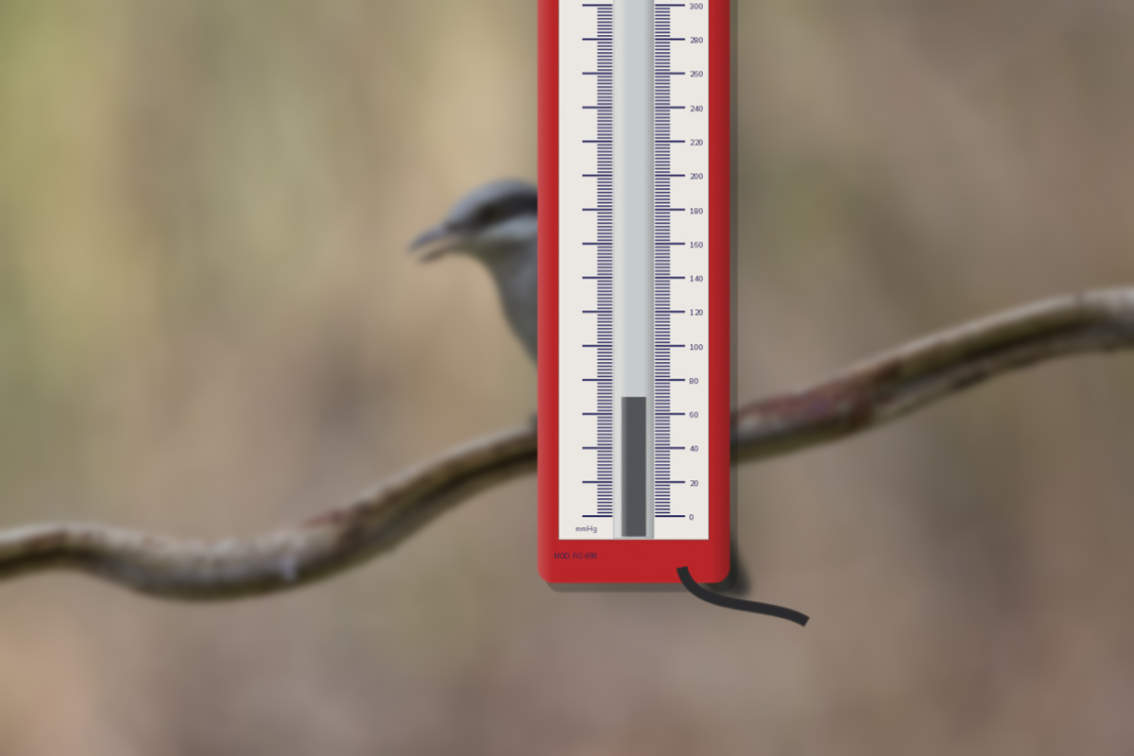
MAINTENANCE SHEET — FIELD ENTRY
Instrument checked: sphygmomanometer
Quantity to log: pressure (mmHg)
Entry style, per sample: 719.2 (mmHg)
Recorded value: 70 (mmHg)
